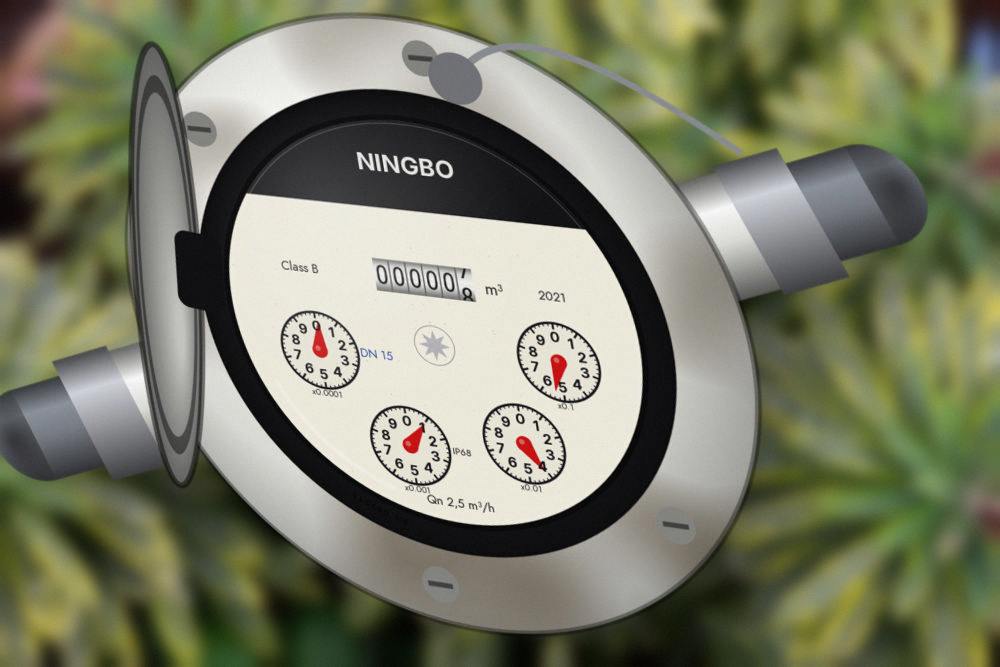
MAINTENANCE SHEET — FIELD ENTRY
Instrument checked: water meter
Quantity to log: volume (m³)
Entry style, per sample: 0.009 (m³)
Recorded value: 7.5410 (m³)
